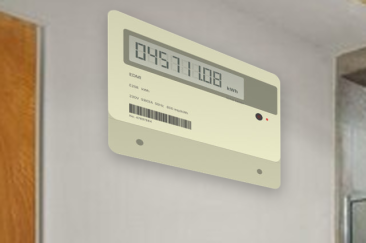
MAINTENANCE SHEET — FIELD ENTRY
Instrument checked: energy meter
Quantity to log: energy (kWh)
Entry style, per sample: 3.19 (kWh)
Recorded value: 45711.08 (kWh)
